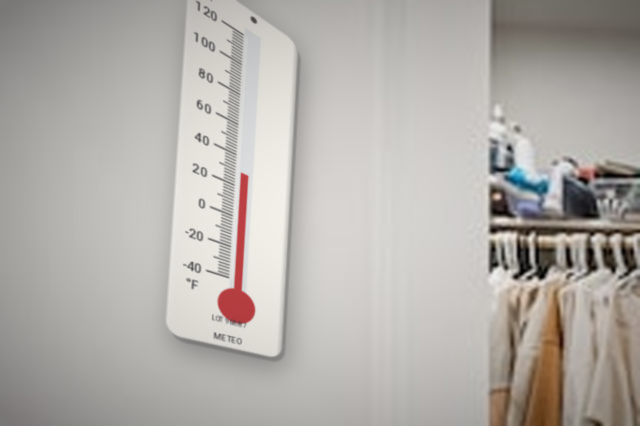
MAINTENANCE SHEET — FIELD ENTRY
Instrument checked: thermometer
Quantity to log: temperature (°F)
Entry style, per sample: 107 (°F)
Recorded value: 30 (°F)
